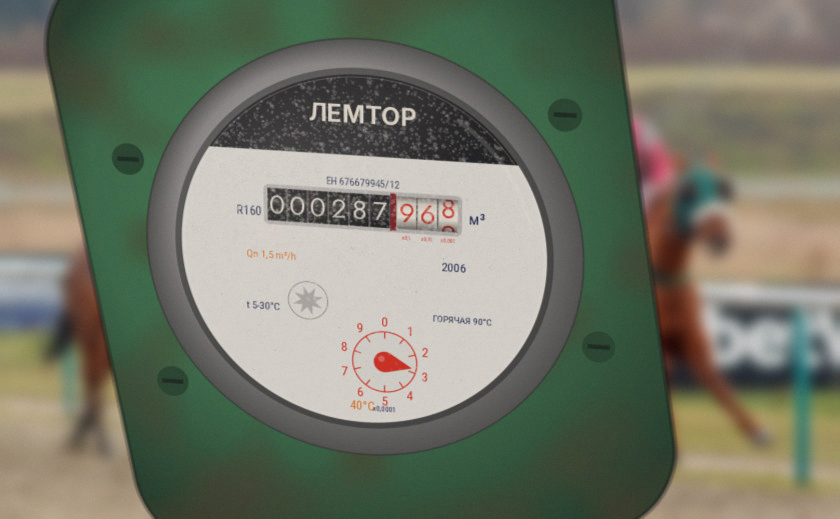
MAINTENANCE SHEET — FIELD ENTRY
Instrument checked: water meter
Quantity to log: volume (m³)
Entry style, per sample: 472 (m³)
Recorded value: 287.9682 (m³)
